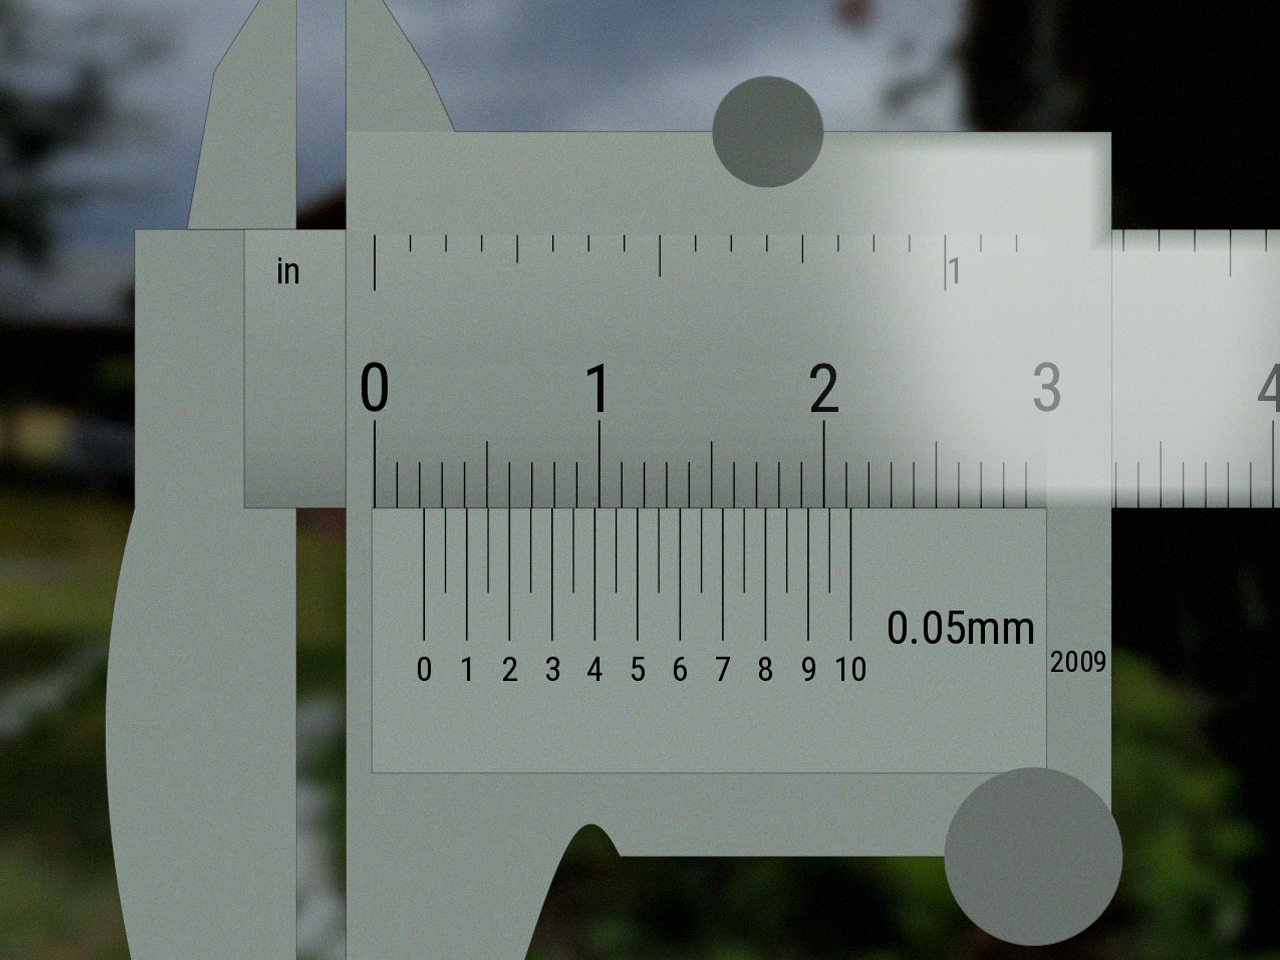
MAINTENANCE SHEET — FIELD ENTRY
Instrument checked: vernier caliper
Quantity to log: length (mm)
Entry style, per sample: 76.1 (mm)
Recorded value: 2.2 (mm)
